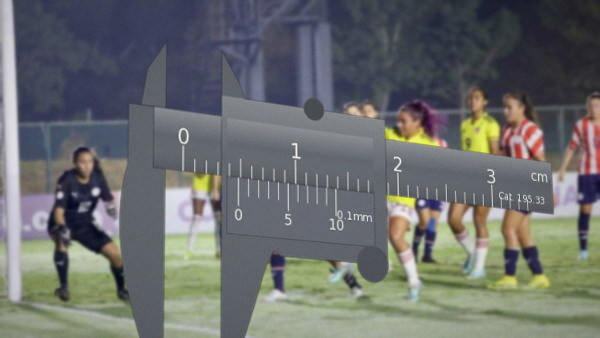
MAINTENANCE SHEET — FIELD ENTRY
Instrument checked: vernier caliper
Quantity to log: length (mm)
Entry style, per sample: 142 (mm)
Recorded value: 4.8 (mm)
